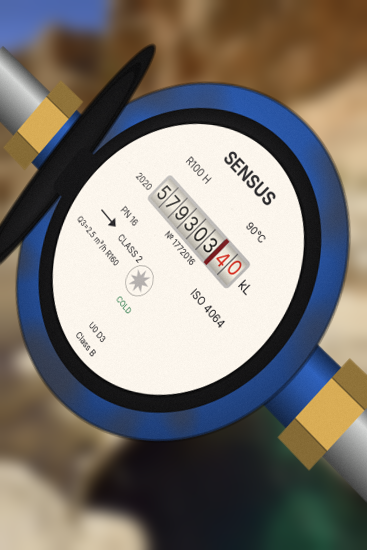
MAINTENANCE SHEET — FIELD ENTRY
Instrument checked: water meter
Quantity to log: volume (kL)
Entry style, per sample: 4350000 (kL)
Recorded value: 579303.40 (kL)
